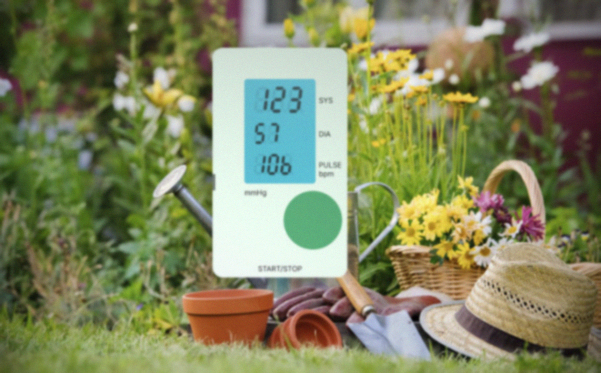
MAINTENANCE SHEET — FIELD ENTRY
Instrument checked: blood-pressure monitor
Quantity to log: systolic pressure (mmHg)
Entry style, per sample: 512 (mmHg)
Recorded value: 123 (mmHg)
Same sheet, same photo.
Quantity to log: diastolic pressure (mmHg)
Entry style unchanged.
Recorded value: 57 (mmHg)
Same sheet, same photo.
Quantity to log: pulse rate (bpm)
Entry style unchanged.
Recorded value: 106 (bpm)
